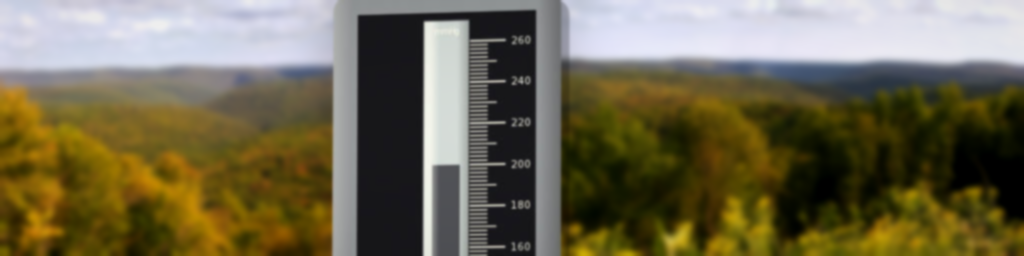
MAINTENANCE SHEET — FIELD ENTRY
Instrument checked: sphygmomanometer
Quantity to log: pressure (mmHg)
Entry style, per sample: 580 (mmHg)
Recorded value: 200 (mmHg)
